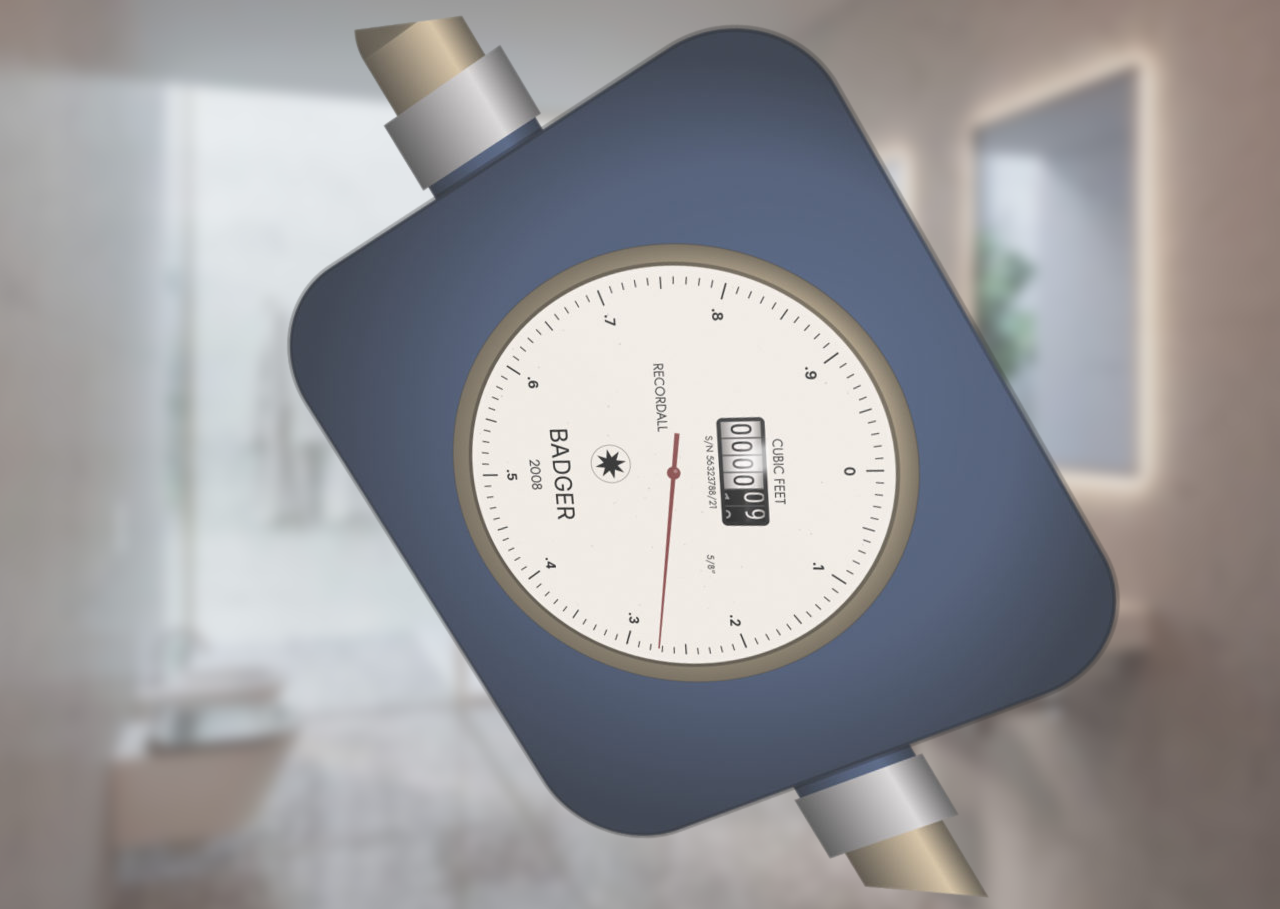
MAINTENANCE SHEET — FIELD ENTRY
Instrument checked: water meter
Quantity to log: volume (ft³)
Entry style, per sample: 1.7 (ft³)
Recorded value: 9.27 (ft³)
